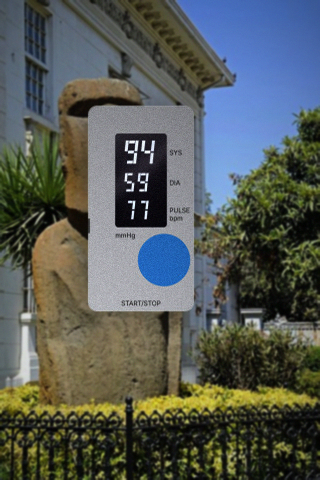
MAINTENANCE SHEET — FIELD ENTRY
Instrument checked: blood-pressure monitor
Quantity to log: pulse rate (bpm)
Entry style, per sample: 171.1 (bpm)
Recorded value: 77 (bpm)
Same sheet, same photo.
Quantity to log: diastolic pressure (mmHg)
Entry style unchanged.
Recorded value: 59 (mmHg)
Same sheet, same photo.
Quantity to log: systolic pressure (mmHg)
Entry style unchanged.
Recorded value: 94 (mmHg)
